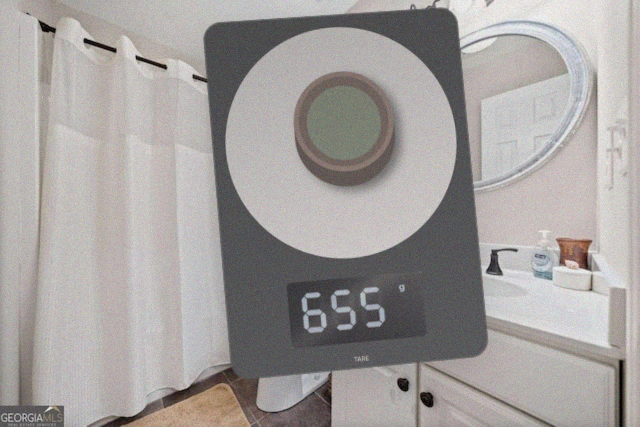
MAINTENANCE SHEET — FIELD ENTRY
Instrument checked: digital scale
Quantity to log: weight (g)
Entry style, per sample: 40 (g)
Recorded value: 655 (g)
